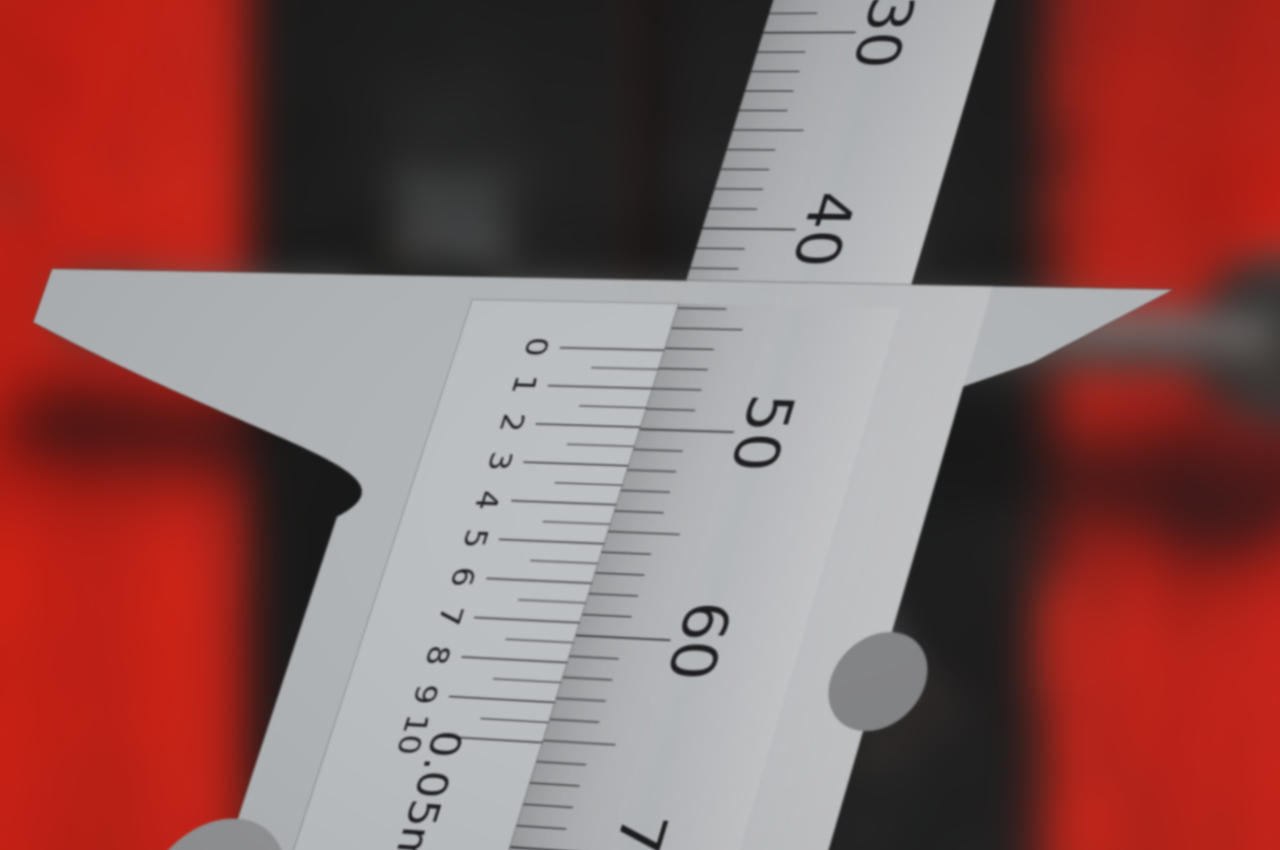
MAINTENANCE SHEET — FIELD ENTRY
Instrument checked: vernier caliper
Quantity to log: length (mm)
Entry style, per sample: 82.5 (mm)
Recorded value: 46.1 (mm)
